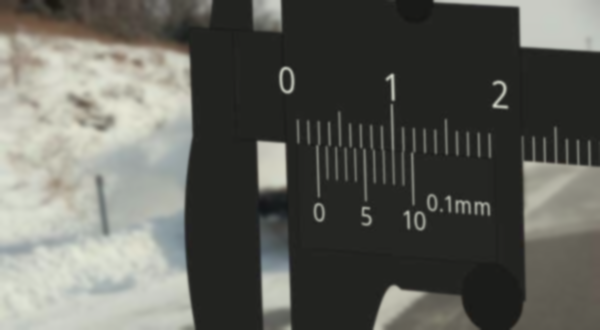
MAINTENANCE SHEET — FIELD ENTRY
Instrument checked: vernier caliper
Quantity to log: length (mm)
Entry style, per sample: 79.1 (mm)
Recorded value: 2.8 (mm)
